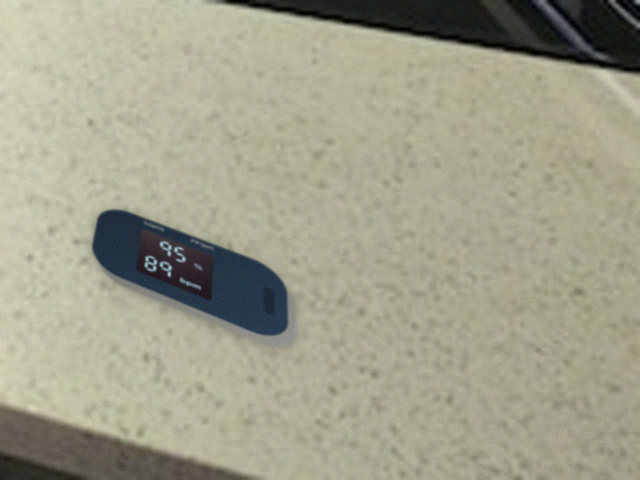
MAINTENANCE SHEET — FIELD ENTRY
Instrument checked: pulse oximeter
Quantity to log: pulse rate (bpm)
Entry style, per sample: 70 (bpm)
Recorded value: 89 (bpm)
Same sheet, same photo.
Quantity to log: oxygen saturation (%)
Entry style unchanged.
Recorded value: 95 (%)
